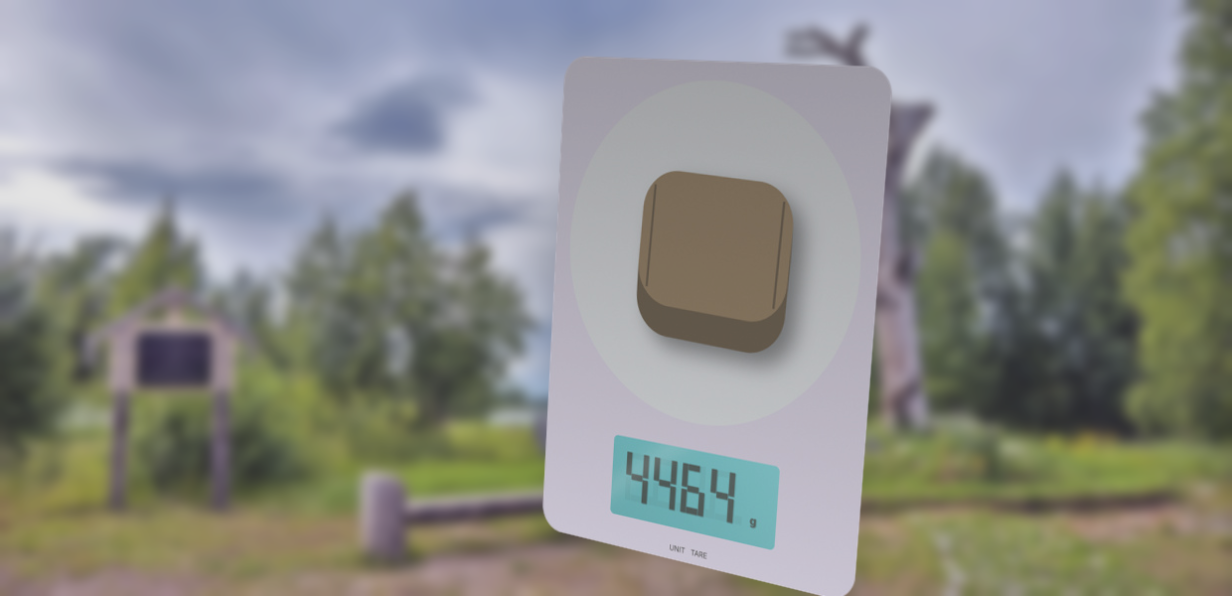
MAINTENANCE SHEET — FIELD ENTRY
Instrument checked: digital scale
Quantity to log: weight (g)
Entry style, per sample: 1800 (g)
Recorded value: 4464 (g)
